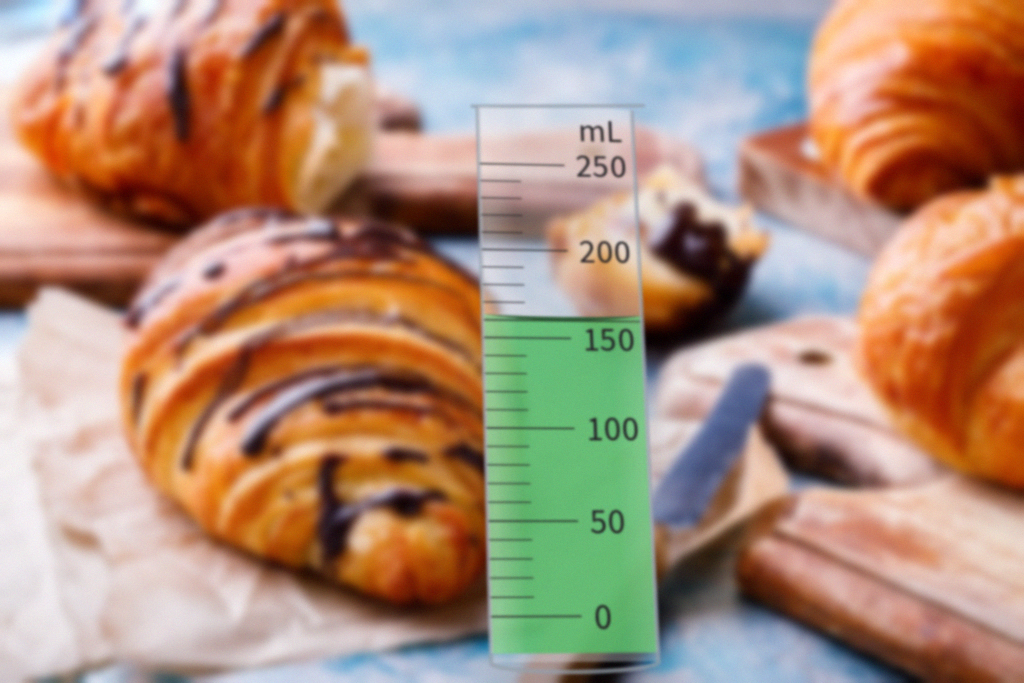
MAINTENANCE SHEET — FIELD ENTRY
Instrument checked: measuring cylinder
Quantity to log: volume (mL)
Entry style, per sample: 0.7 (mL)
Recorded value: 160 (mL)
